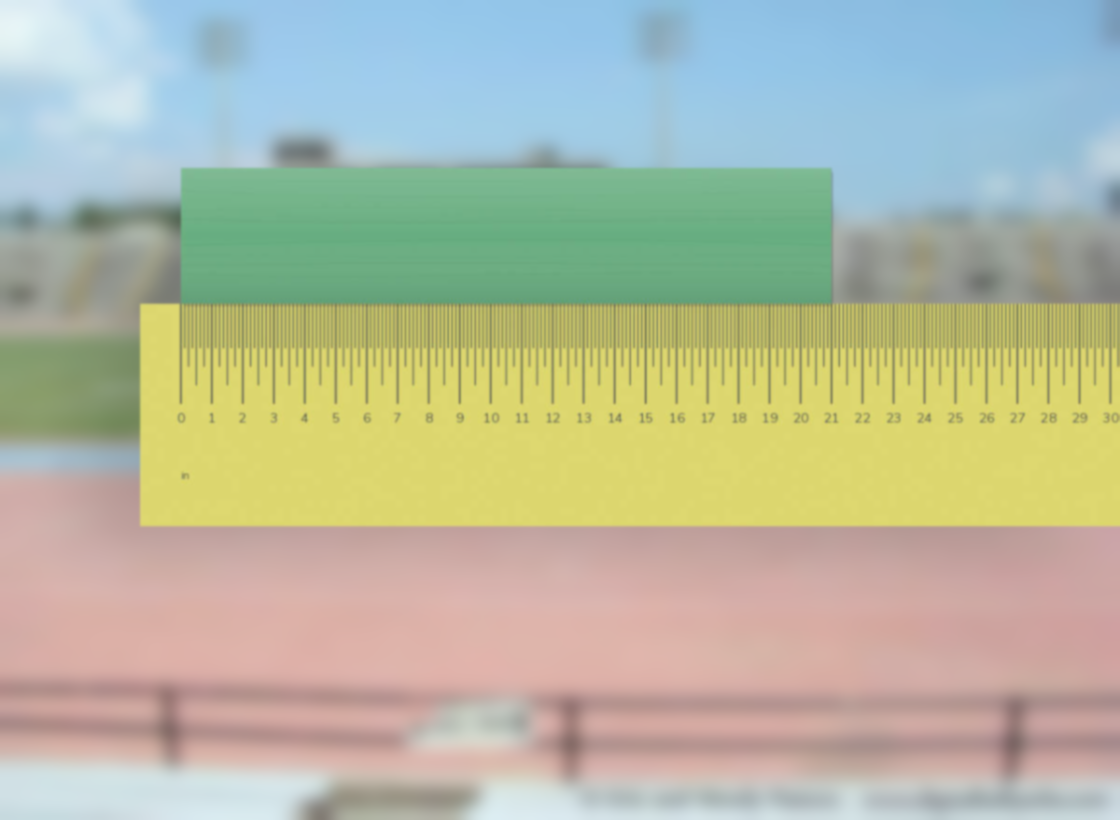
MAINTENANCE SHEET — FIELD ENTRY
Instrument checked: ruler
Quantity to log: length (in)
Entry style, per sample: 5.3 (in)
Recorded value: 21 (in)
